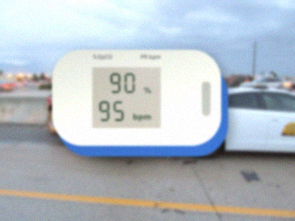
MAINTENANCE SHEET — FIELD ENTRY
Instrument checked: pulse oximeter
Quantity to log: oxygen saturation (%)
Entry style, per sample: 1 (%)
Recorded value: 90 (%)
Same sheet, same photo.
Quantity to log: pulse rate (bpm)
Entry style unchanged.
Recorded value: 95 (bpm)
